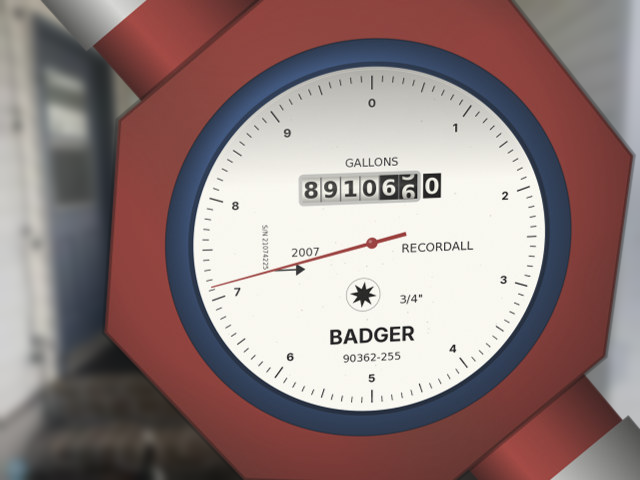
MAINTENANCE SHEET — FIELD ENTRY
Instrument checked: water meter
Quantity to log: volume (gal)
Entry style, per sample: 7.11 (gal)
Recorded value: 8910657.1 (gal)
